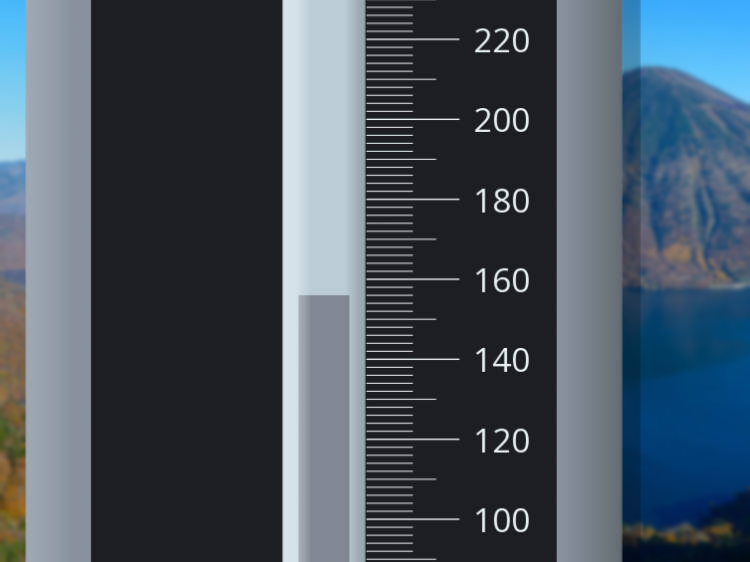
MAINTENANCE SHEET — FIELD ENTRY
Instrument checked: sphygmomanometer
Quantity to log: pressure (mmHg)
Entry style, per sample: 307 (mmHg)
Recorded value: 156 (mmHg)
